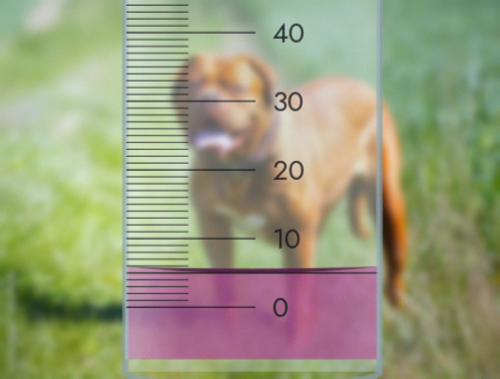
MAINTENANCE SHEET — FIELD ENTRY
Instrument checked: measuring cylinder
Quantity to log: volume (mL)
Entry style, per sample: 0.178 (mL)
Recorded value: 5 (mL)
